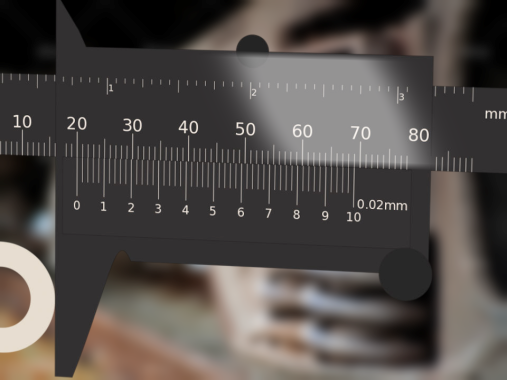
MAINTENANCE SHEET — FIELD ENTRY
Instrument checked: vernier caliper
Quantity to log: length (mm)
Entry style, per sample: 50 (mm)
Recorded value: 20.0 (mm)
